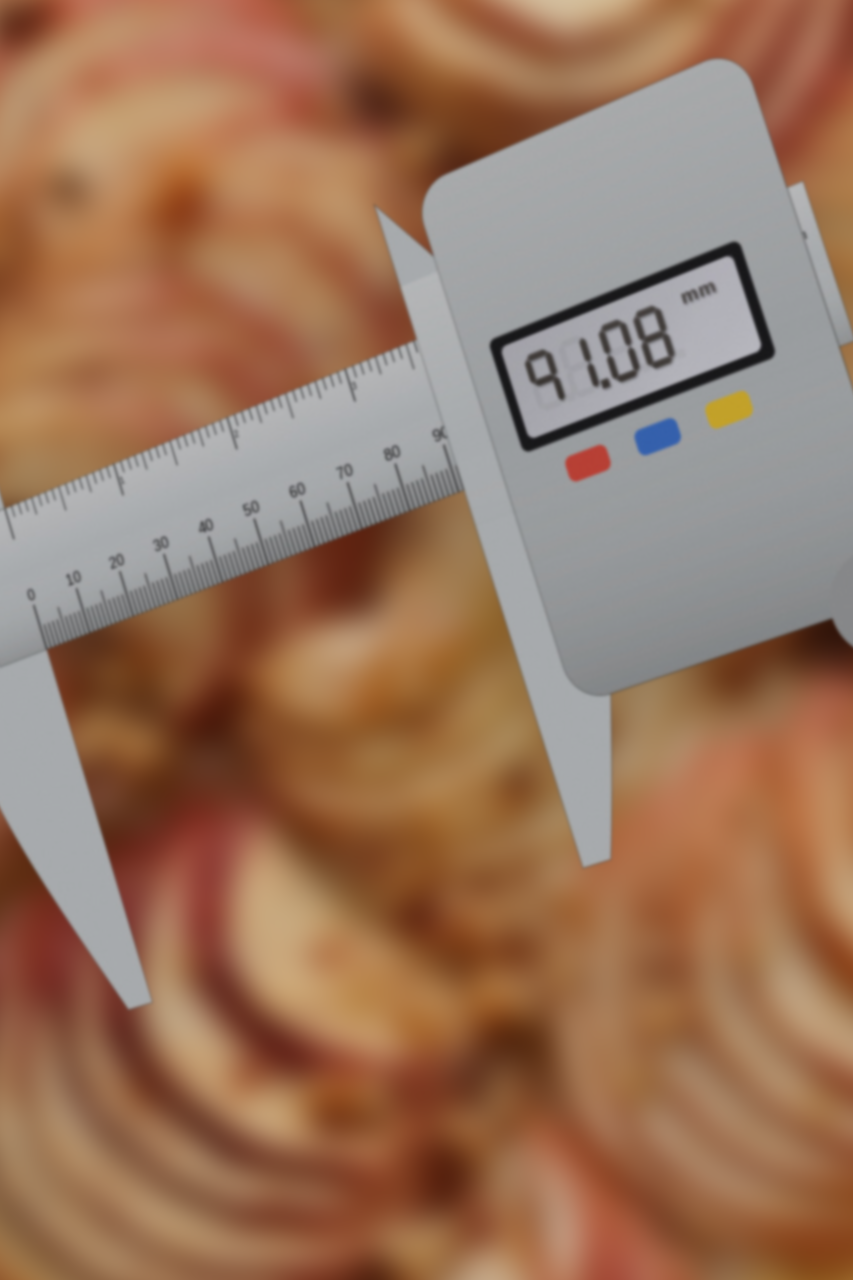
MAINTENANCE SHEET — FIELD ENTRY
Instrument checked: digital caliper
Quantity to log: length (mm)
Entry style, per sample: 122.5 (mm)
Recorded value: 91.08 (mm)
